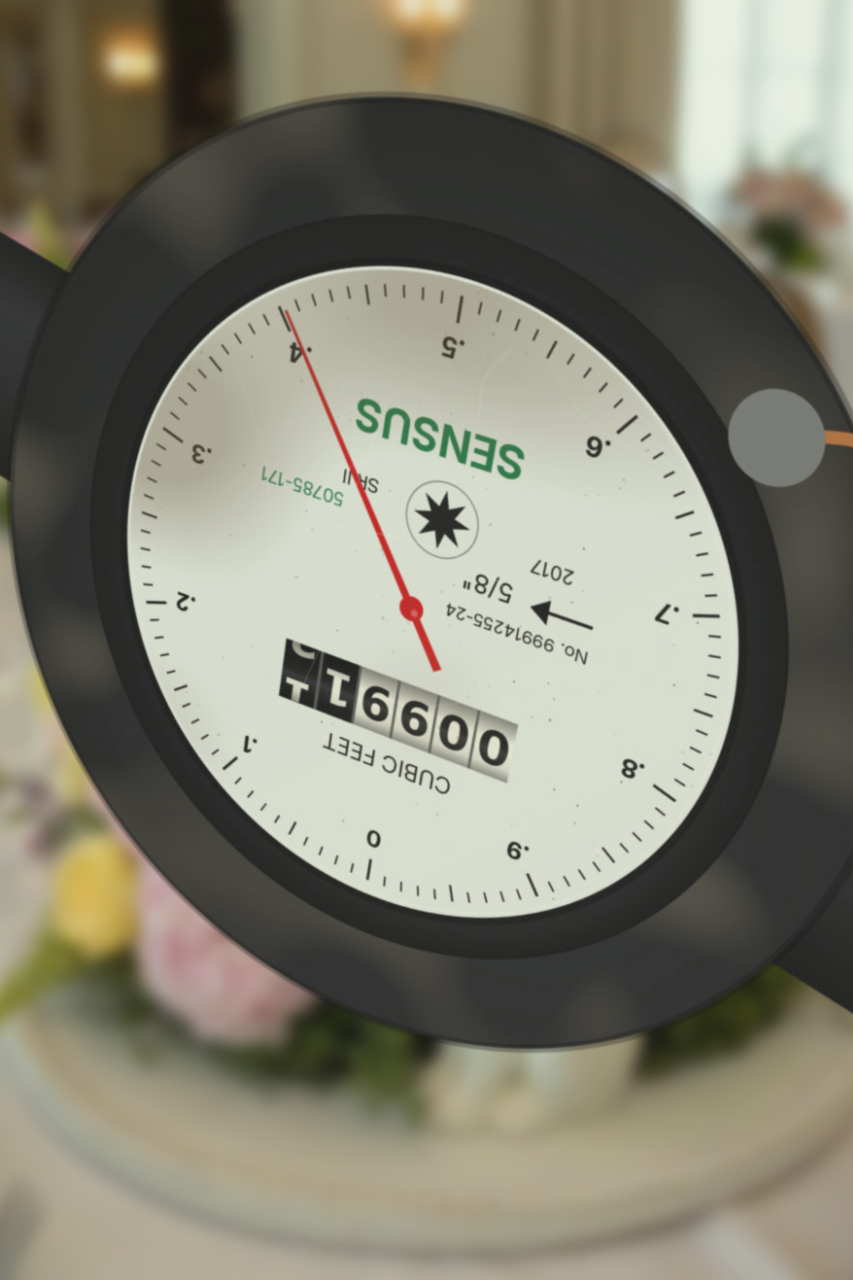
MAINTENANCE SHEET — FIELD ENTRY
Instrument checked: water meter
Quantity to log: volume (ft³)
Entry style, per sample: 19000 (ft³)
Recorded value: 9911.40 (ft³)
